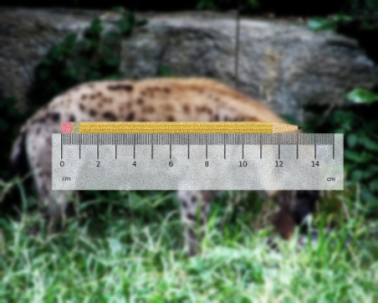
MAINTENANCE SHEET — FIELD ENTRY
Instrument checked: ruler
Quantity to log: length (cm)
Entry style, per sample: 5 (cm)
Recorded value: 13.5 (cm)
